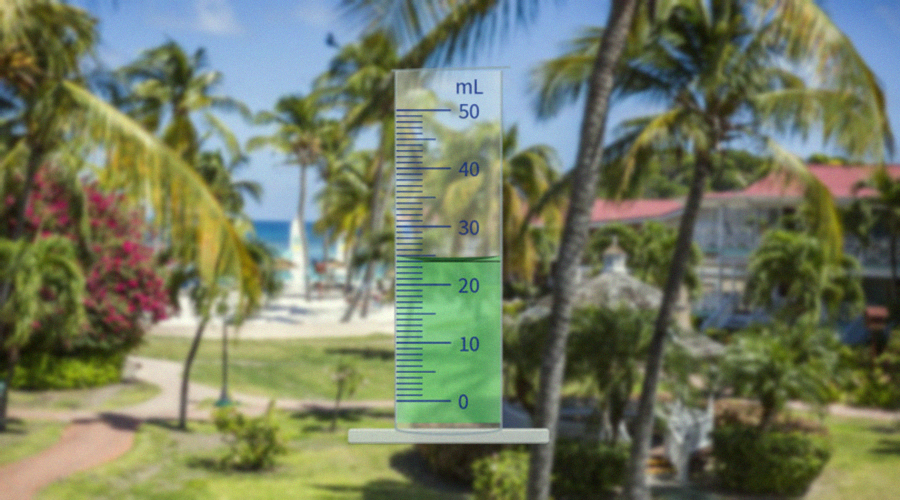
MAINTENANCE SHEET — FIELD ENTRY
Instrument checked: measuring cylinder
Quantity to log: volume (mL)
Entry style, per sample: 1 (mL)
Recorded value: 24 (mL)
